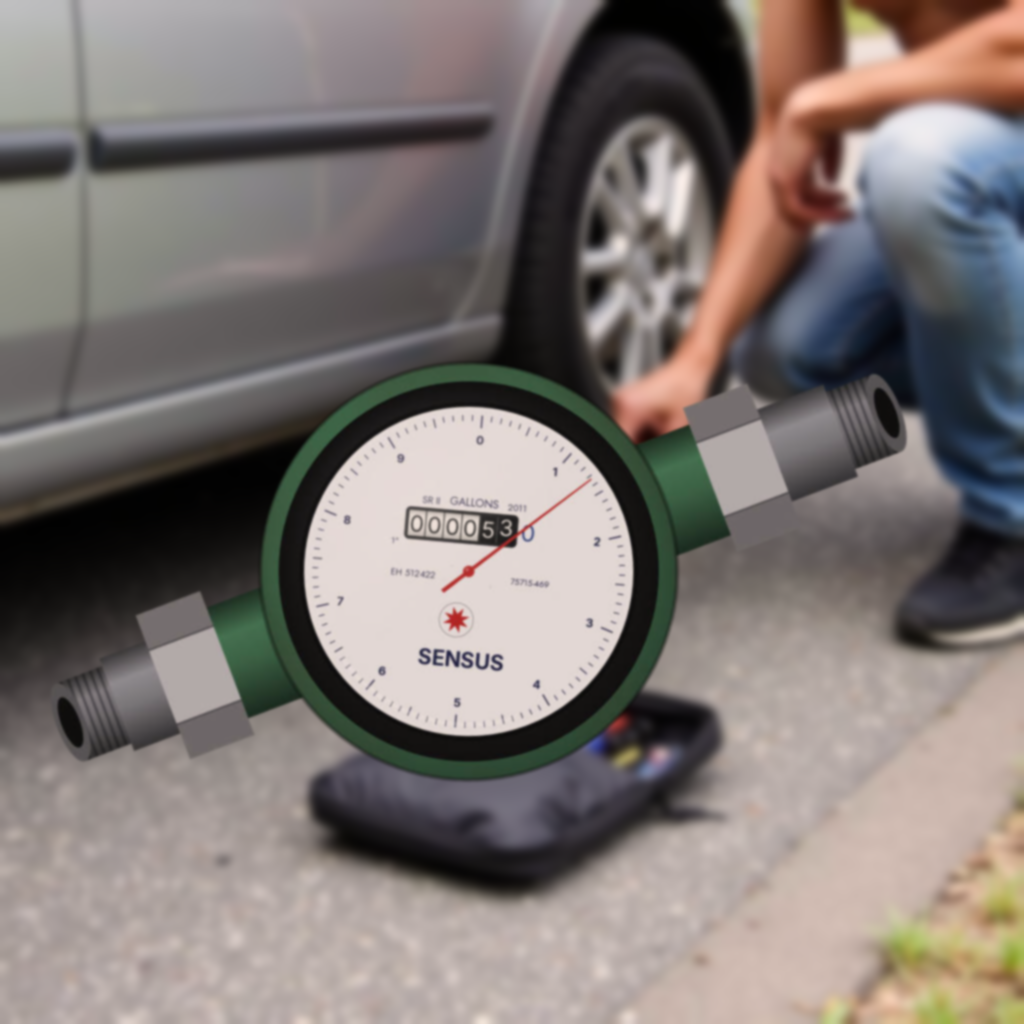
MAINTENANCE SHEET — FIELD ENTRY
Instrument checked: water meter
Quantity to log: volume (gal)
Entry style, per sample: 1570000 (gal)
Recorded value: 531.3 (gal)
